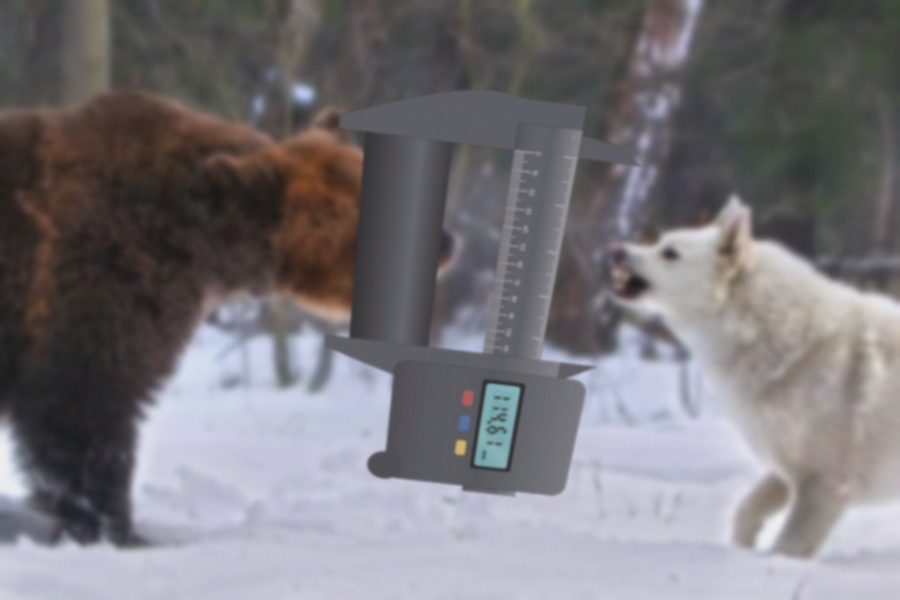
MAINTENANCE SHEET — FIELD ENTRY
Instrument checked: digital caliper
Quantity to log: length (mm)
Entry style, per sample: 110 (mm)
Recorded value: 114.61 (mm)
